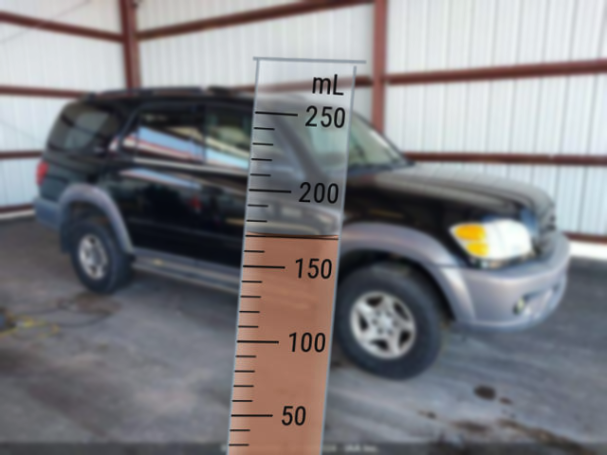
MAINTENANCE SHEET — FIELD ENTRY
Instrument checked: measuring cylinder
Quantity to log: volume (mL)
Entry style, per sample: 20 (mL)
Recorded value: 170 (mL)
